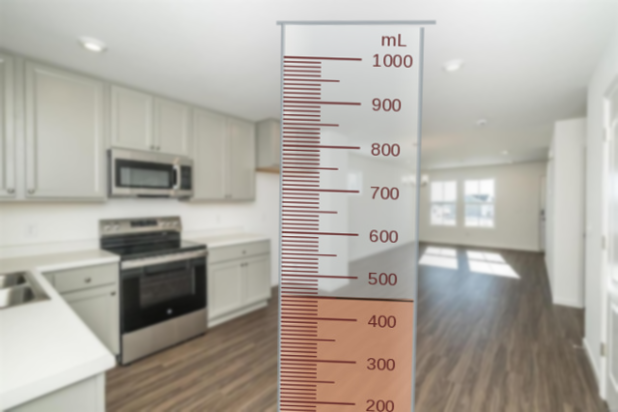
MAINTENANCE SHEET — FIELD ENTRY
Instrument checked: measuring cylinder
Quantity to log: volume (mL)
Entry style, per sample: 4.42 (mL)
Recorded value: 450 (mL)
